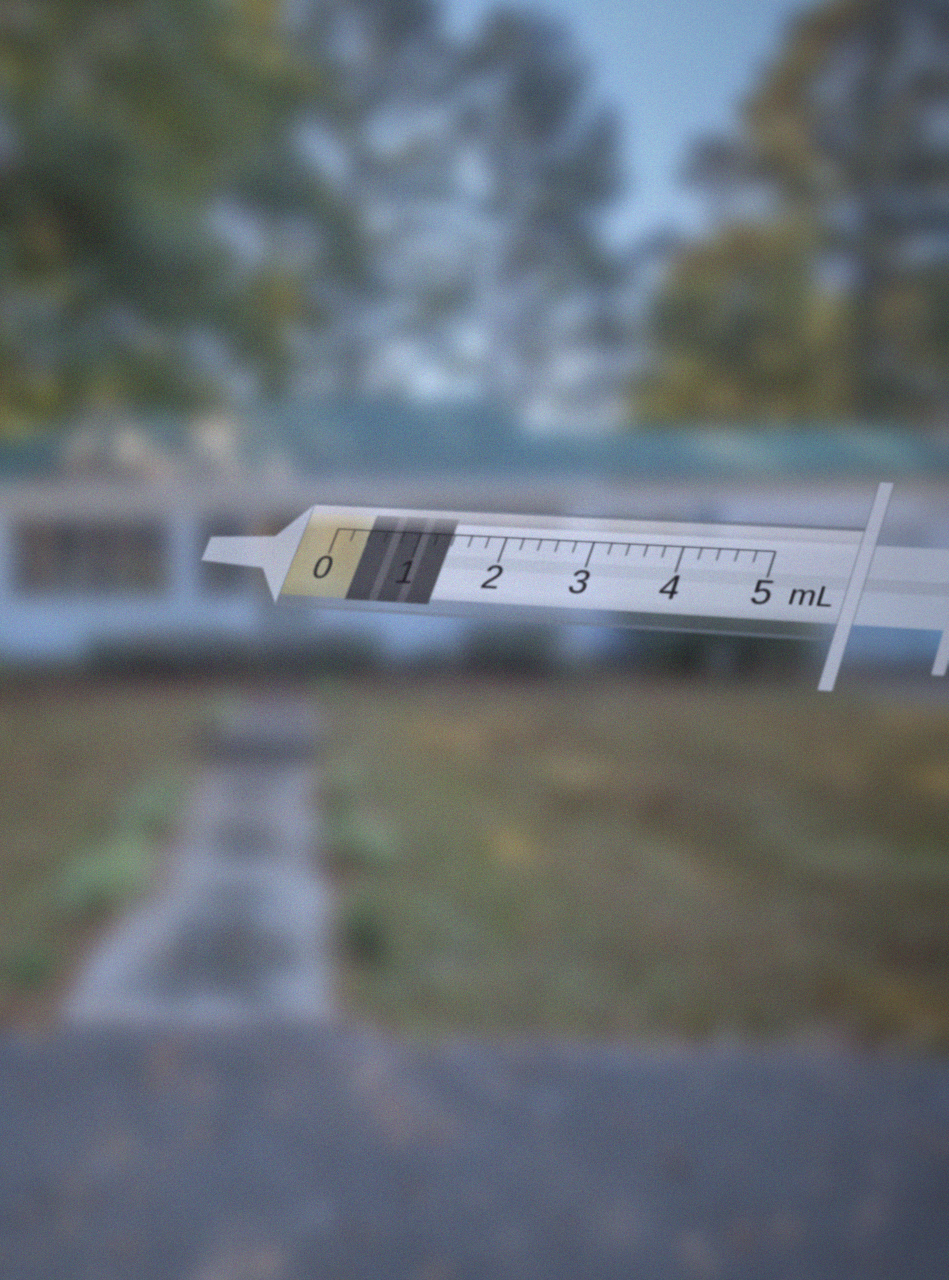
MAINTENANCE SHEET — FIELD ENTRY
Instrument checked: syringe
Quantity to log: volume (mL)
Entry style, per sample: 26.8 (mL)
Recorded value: 0.4 (mL)
